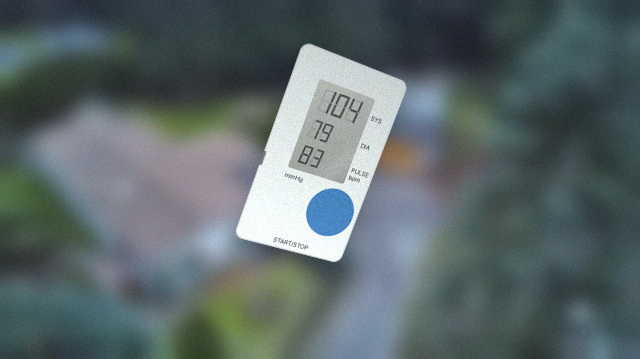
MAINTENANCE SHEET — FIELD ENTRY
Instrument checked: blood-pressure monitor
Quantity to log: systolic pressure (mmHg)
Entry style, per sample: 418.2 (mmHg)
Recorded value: 104 (mmHg)
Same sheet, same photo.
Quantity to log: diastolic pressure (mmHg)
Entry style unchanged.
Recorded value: 79 (mmHg)
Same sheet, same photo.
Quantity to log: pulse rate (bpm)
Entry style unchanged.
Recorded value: 83 (bpm)
